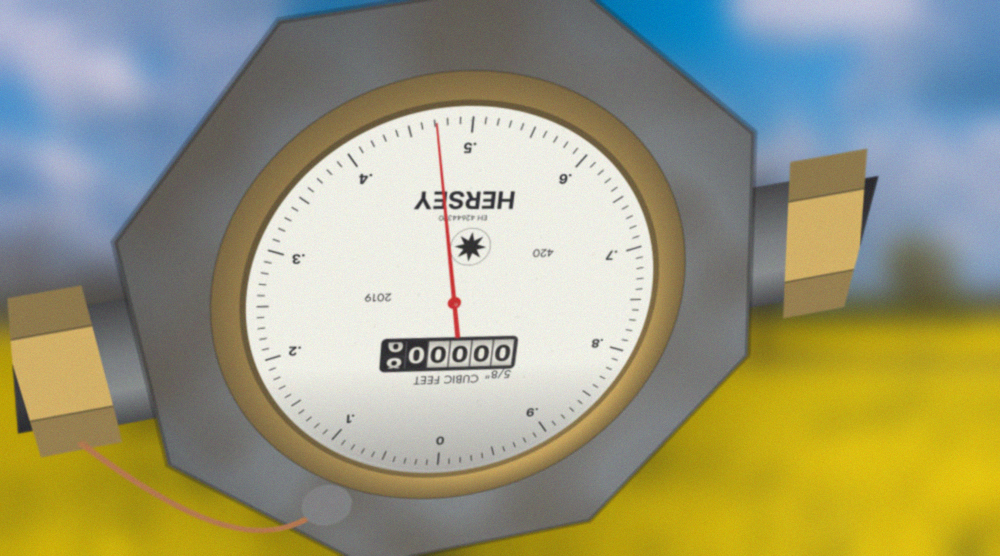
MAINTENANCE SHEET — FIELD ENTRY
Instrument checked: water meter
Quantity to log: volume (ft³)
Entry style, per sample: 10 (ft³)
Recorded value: 8.47 (ft³)
